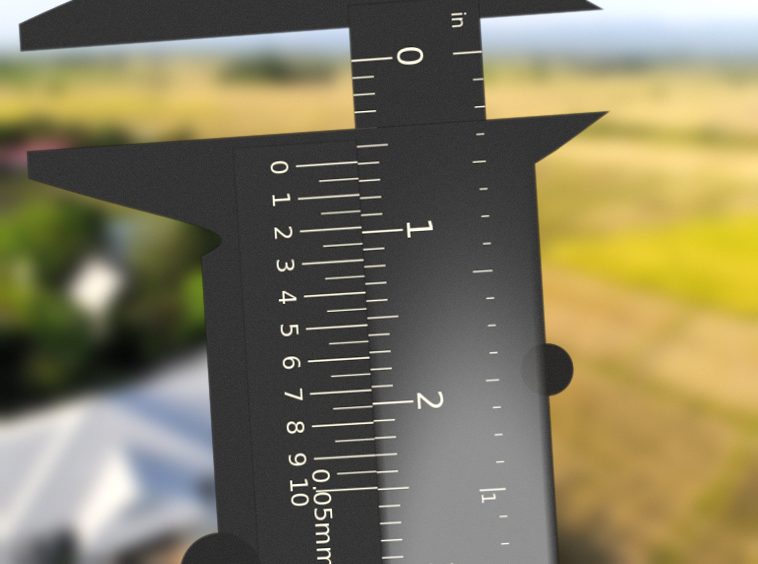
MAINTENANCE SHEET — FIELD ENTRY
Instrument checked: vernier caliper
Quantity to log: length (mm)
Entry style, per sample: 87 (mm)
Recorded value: 5.9 (mm)
